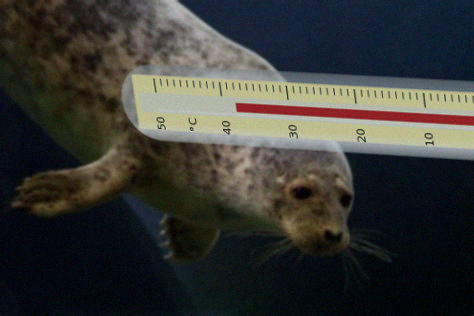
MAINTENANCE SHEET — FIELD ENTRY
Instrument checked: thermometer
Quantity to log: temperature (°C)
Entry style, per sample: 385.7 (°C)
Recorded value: 38 (°C)
